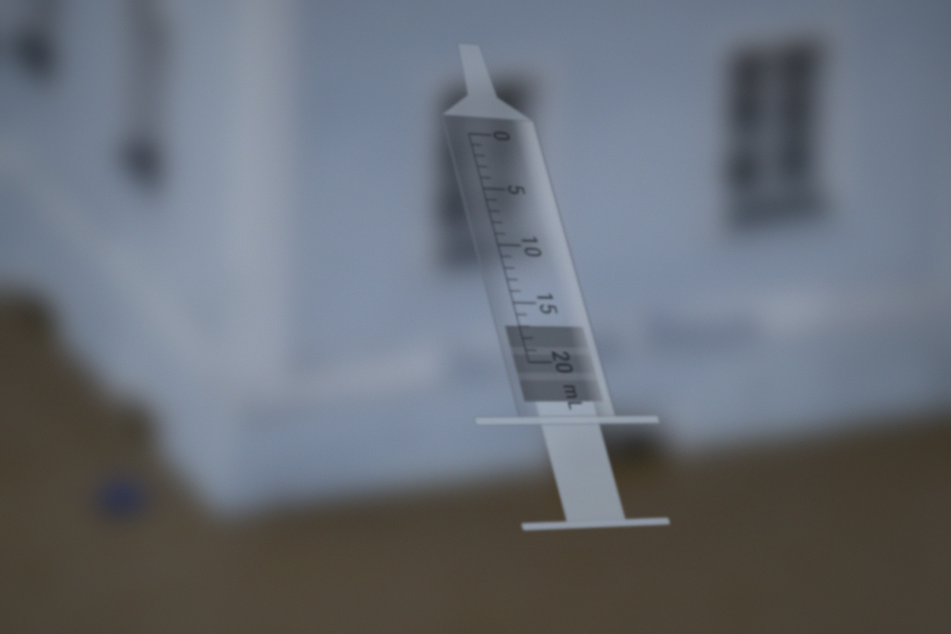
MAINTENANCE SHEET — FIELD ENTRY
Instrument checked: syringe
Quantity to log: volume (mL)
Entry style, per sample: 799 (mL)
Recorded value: 17 (mL)
